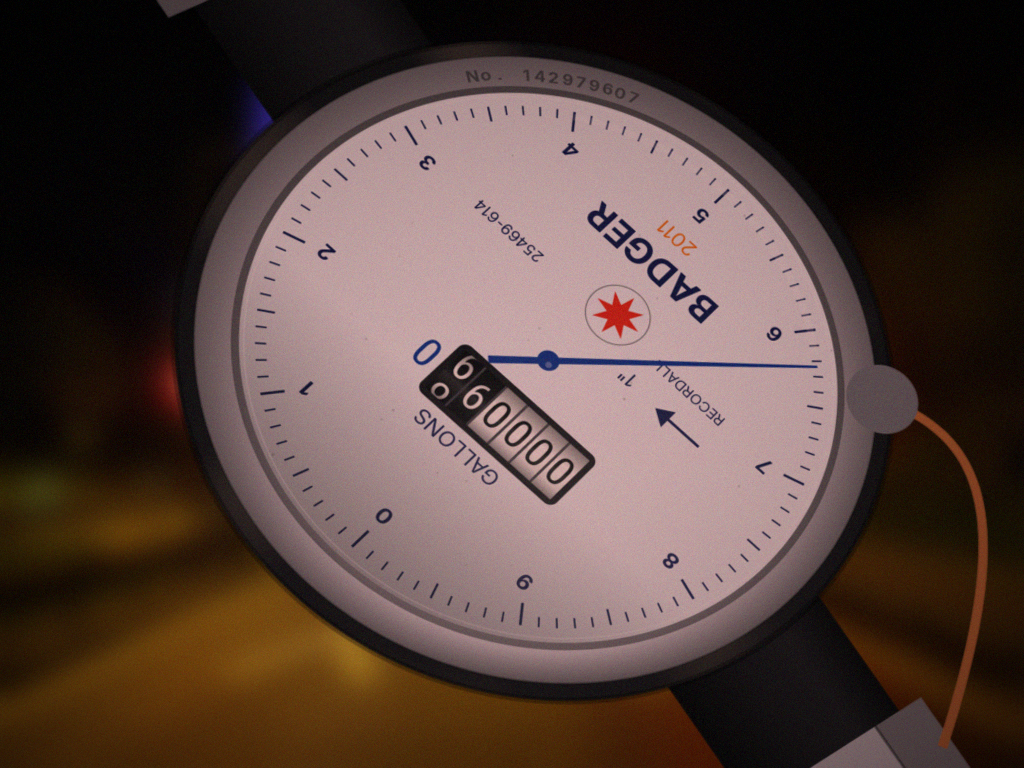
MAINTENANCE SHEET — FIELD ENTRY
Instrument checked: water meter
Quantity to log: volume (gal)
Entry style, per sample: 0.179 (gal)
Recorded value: 986.2 (gal)
